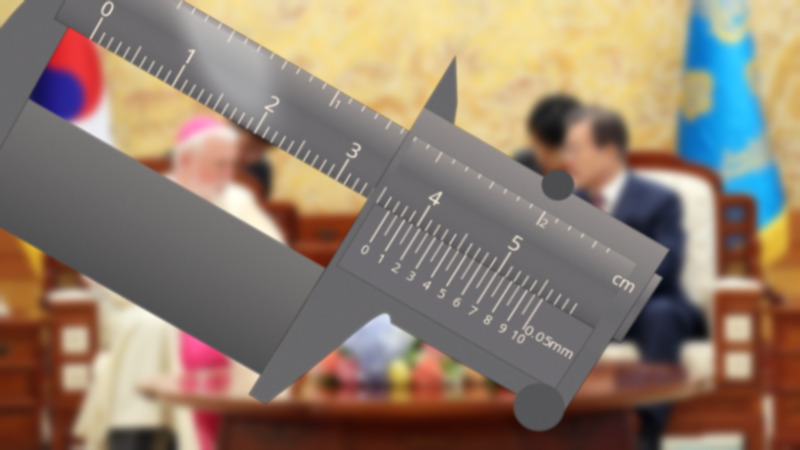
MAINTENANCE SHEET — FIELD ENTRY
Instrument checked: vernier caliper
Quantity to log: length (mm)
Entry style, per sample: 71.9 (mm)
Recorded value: 36.6 (mm)
